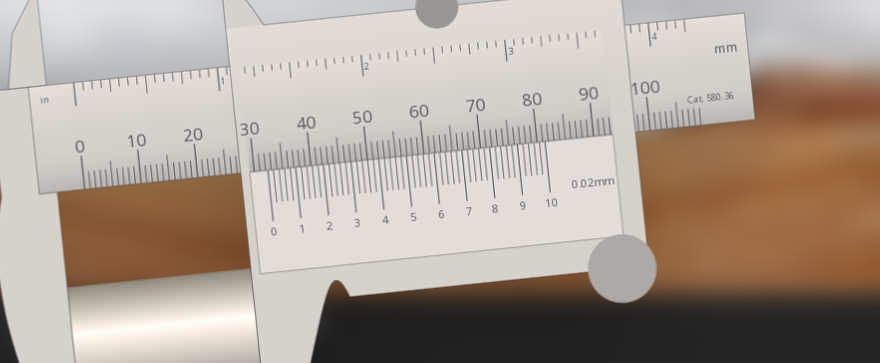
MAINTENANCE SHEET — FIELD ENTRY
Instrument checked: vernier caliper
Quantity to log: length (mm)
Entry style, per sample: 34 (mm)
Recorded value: 32.4 (mm)
